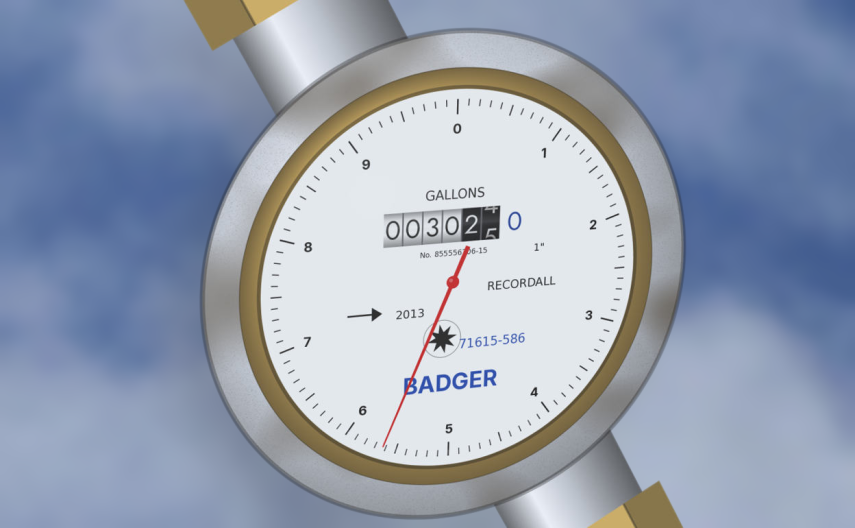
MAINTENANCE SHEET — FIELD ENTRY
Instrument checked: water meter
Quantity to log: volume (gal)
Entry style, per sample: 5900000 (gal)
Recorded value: 30245.6 (gal)
